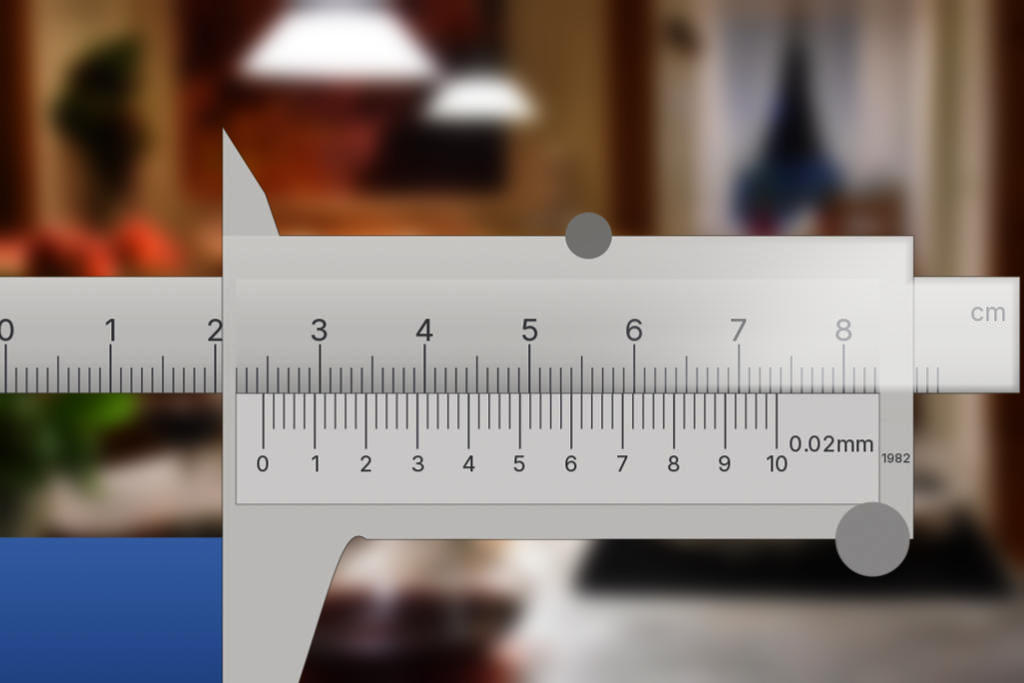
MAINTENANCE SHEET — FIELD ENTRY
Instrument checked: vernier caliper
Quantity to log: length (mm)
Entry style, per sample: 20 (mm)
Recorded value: 24.6 (mm)
